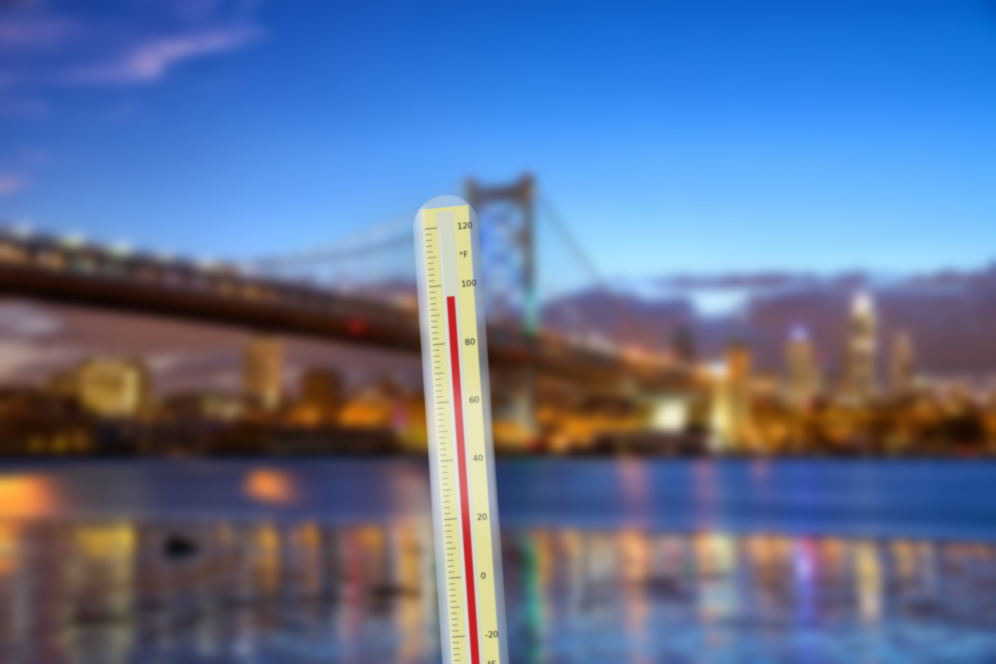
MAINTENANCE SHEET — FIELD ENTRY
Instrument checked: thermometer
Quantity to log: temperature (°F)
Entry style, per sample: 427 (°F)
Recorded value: 96 (°F)
